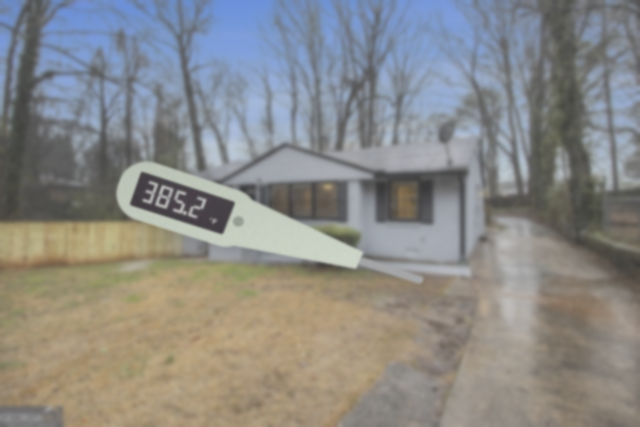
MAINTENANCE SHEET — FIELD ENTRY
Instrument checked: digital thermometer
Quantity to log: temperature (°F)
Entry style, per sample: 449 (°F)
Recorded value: 385.2 (°F)
